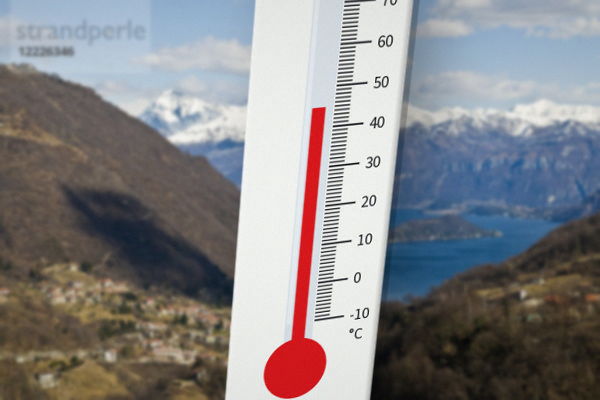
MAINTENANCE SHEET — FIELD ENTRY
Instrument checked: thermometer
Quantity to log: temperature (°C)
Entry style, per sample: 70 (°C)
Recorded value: 45 (°C)
